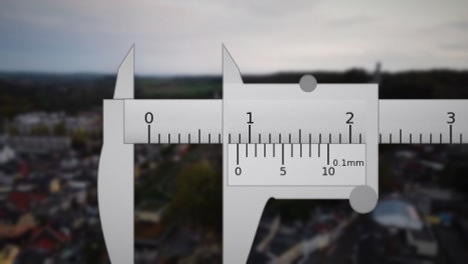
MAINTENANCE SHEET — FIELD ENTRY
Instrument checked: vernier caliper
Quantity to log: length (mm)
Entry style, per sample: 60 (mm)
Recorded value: 8.8 (mm)
